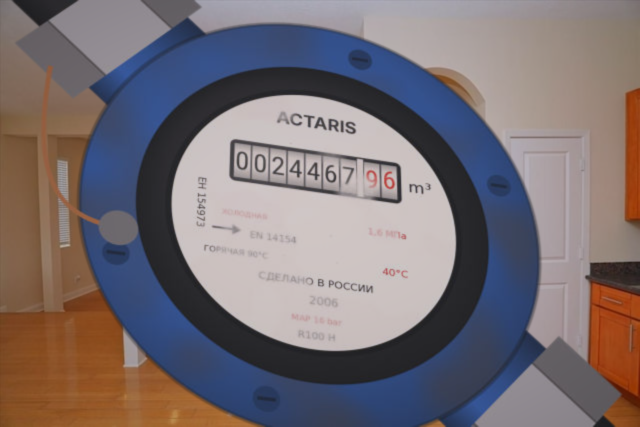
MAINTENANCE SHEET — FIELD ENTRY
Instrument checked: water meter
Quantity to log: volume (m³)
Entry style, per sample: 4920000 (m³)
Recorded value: 24467.96 (m³)
